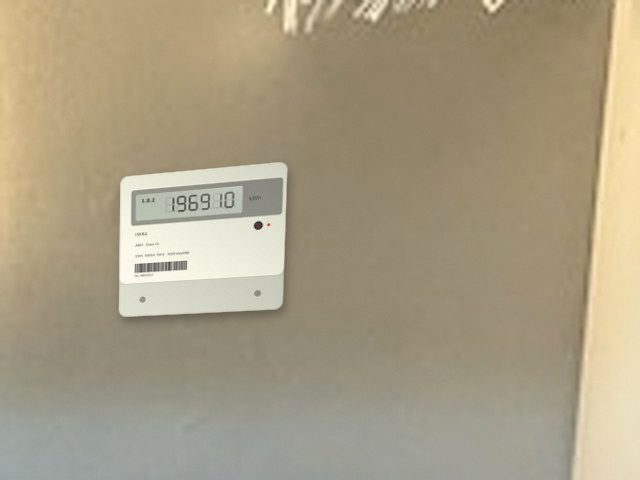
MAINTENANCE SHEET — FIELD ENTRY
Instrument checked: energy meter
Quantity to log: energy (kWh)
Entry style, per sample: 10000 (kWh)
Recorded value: 196910 (kWh)
